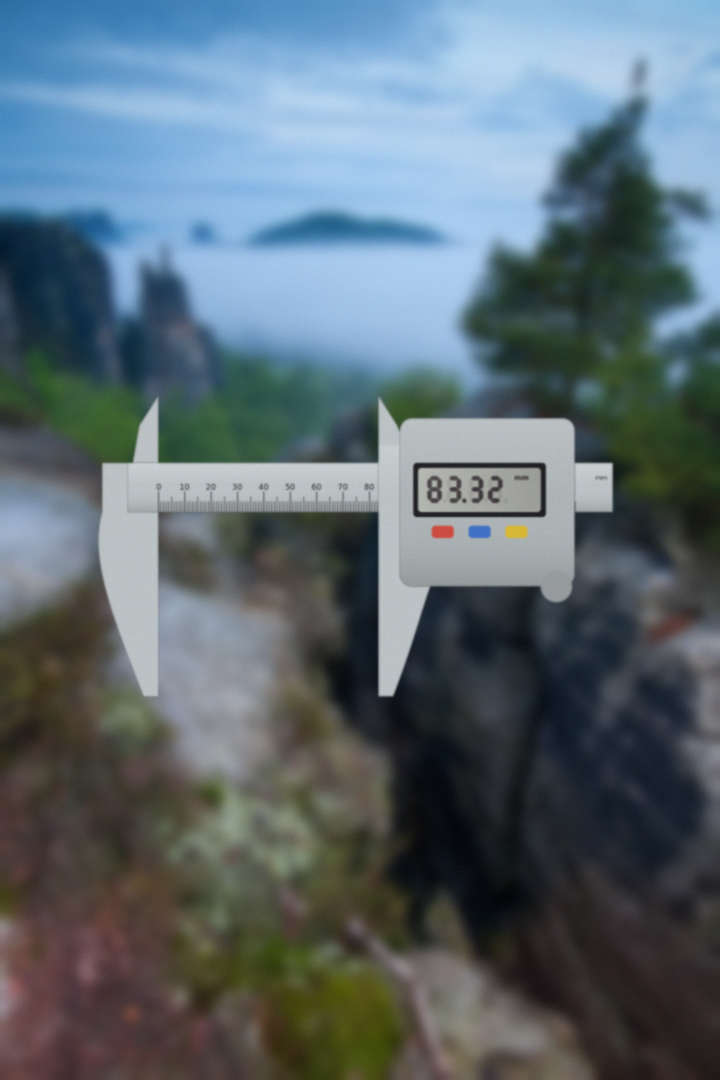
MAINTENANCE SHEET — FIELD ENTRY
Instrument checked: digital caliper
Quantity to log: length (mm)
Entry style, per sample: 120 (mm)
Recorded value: 83.32 (mm)
